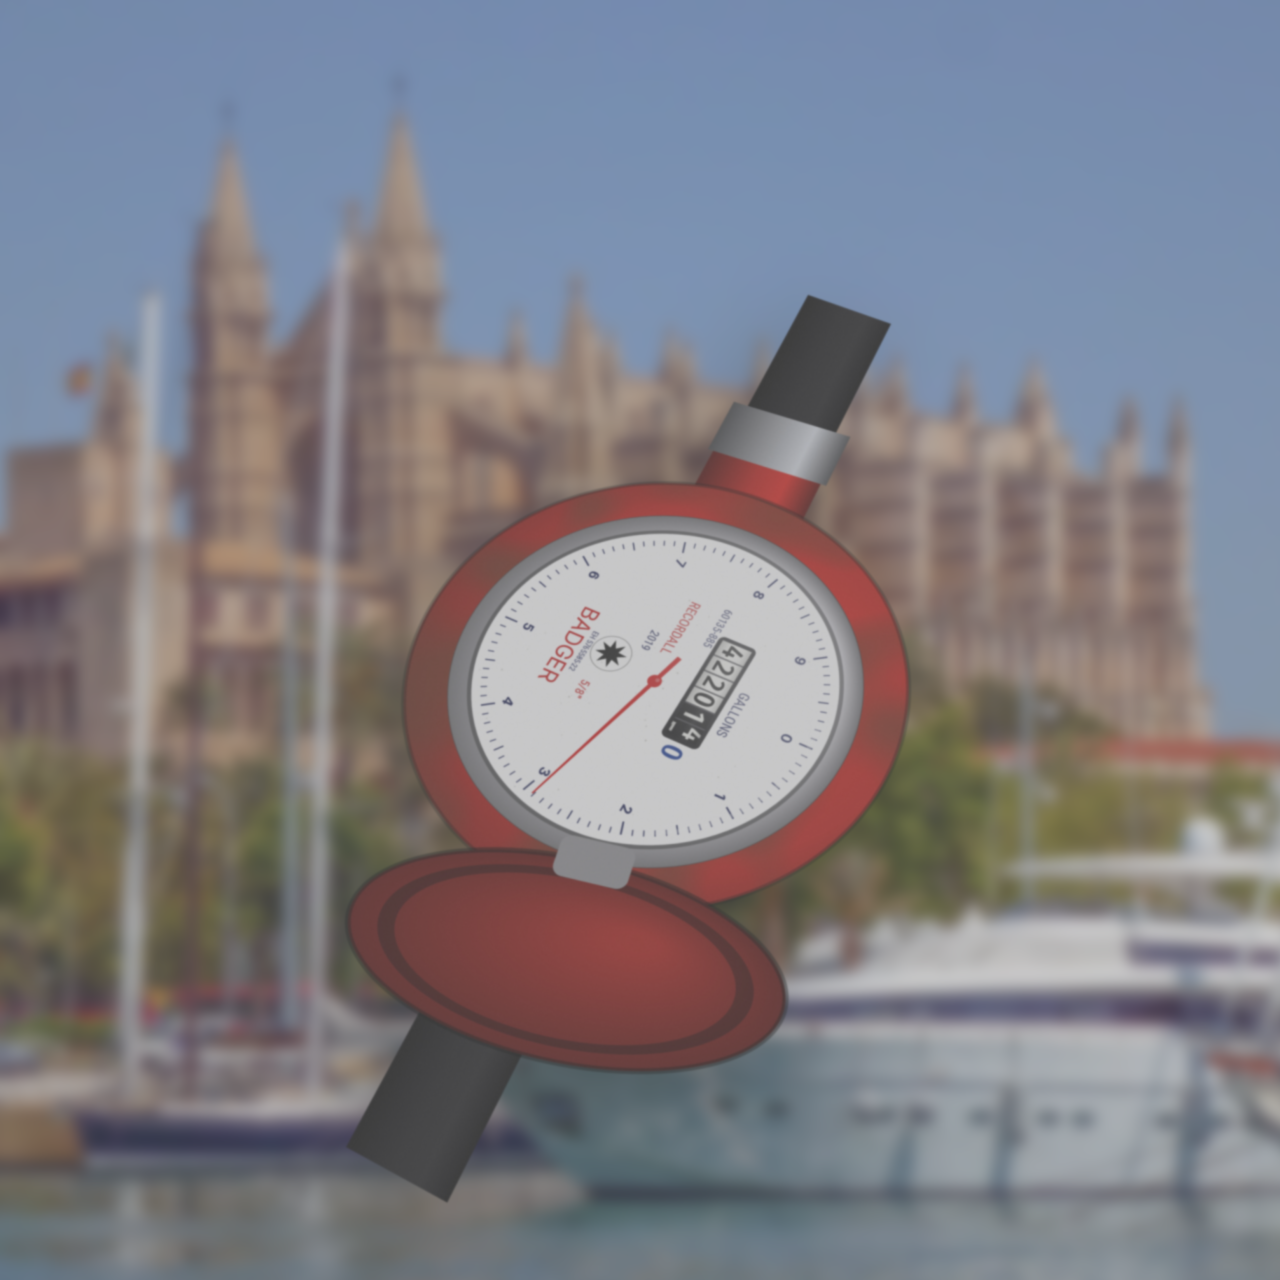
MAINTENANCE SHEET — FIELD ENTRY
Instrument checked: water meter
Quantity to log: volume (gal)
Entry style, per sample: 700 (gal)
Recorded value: 4220142.9 (gal)
